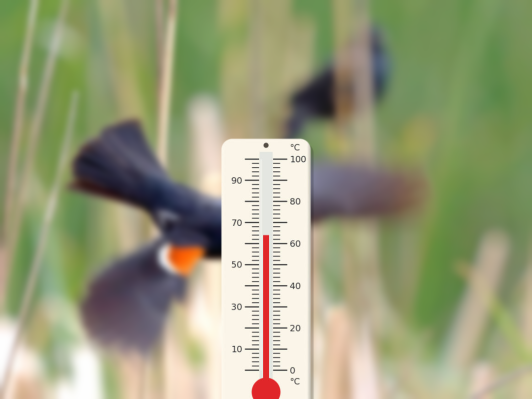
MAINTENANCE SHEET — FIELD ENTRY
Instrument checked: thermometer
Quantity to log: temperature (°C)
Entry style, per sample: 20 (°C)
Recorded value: 64 (°C)
